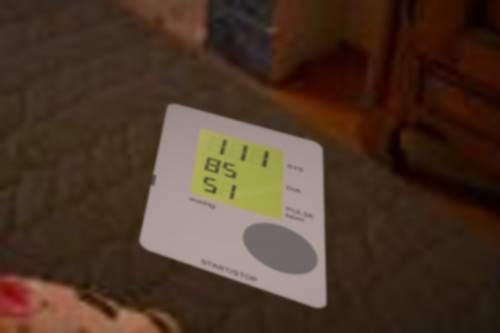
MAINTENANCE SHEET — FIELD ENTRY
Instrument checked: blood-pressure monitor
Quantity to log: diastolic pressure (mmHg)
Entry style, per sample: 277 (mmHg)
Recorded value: 85 (mmHg)
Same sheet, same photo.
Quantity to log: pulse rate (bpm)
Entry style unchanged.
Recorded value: 51 (bpm)
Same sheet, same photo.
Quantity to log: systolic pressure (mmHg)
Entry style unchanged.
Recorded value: 111 (mmHg)
